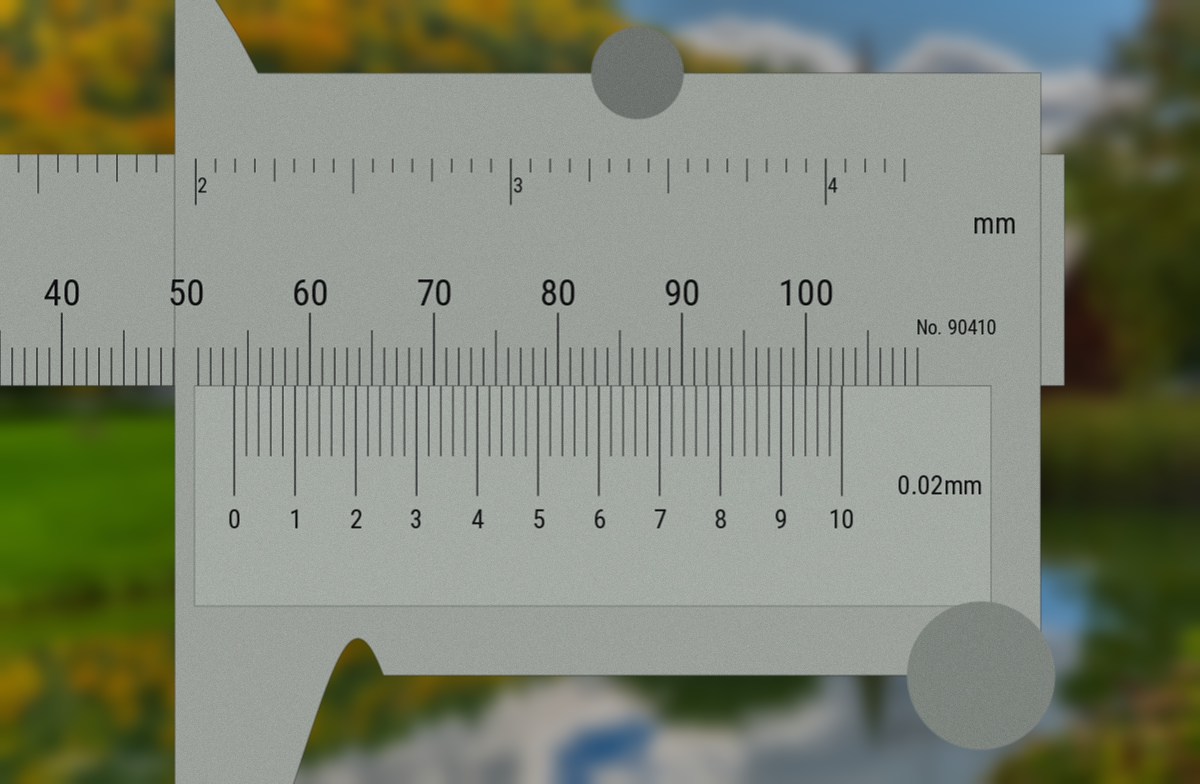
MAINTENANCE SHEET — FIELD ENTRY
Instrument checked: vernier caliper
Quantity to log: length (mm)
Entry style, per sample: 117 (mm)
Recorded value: 53.9 (mm)
